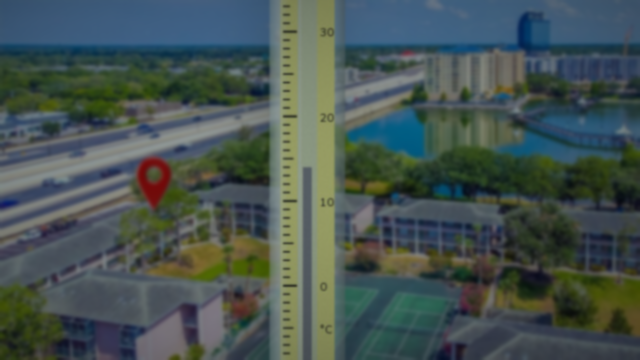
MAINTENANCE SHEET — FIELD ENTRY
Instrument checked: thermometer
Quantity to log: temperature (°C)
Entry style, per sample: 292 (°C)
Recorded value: 14 (°C)
